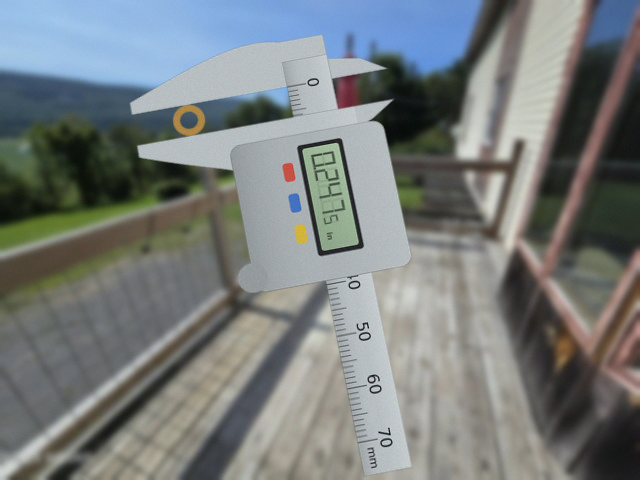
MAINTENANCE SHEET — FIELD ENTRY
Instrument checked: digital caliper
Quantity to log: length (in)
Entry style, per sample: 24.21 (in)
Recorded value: 0.2475 (in)
